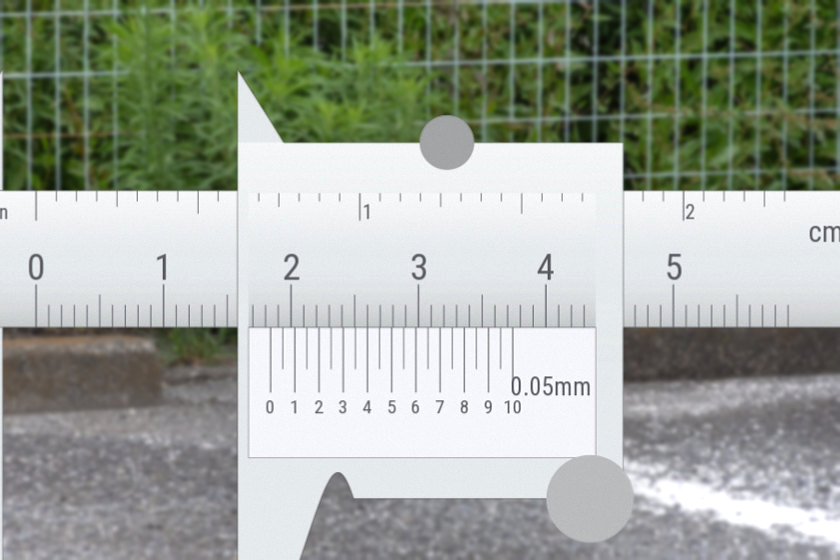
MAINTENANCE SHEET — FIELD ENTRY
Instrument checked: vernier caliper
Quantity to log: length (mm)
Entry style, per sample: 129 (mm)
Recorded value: 18.4 (mm)
